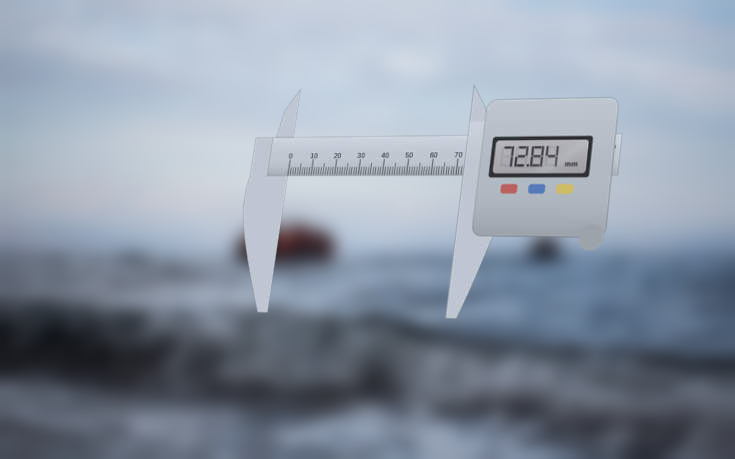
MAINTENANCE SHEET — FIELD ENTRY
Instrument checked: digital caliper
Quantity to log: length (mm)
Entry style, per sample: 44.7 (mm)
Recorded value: 72.84 (mm)
